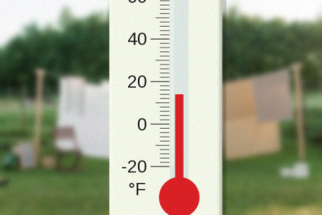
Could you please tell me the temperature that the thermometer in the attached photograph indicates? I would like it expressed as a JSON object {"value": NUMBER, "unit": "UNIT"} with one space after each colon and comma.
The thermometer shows {"value": 14, "unit": "°F"}
